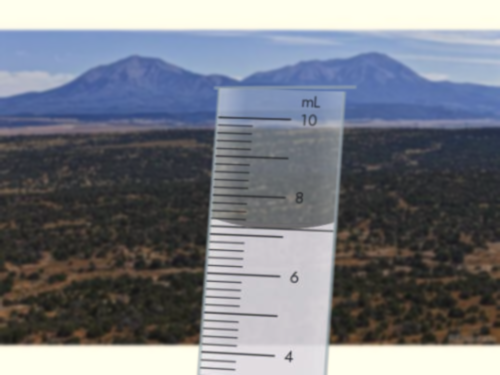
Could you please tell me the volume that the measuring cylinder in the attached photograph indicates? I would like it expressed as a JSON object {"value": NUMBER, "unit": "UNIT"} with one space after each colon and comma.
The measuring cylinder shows {"value": 7.2, "unit": "mL"}
